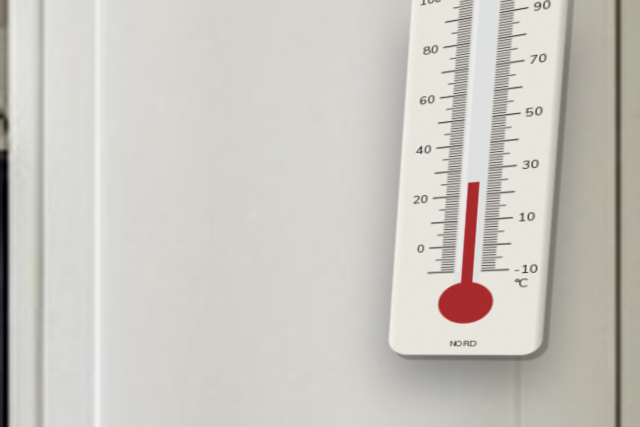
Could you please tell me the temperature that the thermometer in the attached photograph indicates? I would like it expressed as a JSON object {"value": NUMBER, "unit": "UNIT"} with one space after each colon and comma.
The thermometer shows {"value": 25, "unit": "°C"}
